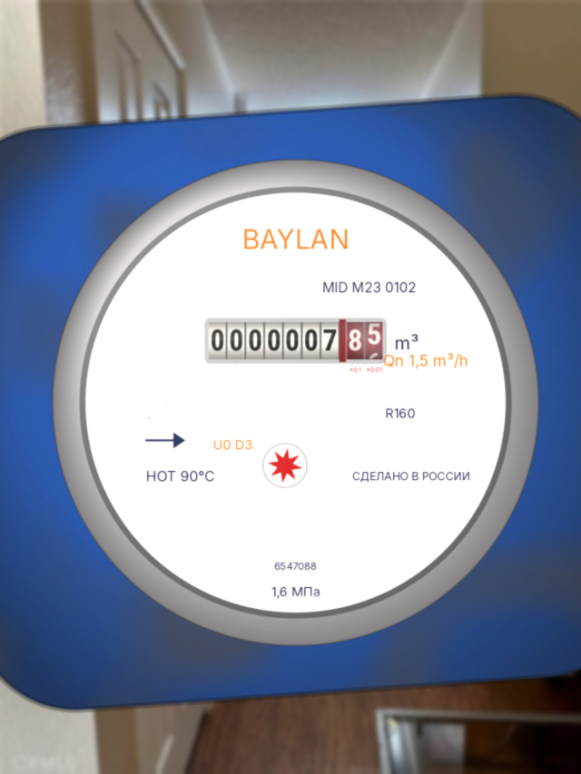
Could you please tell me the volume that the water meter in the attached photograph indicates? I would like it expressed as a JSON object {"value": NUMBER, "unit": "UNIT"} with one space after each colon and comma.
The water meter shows {"value": 7.85, "unit": "m³"}
